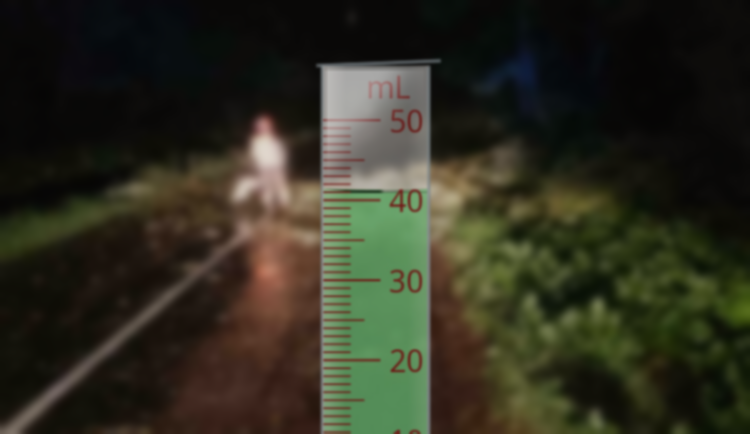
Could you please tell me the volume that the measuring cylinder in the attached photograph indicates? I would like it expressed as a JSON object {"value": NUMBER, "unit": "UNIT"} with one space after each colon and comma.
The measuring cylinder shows {"value": 41, "unit": "mL"}
